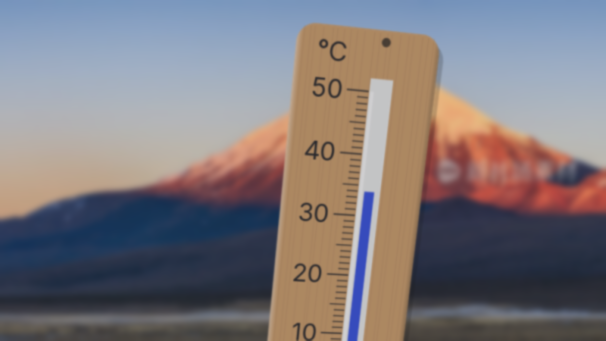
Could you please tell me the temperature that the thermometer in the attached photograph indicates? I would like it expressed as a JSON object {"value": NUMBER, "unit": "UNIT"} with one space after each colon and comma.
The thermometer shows {"value": 34, "unit": "°C"}
